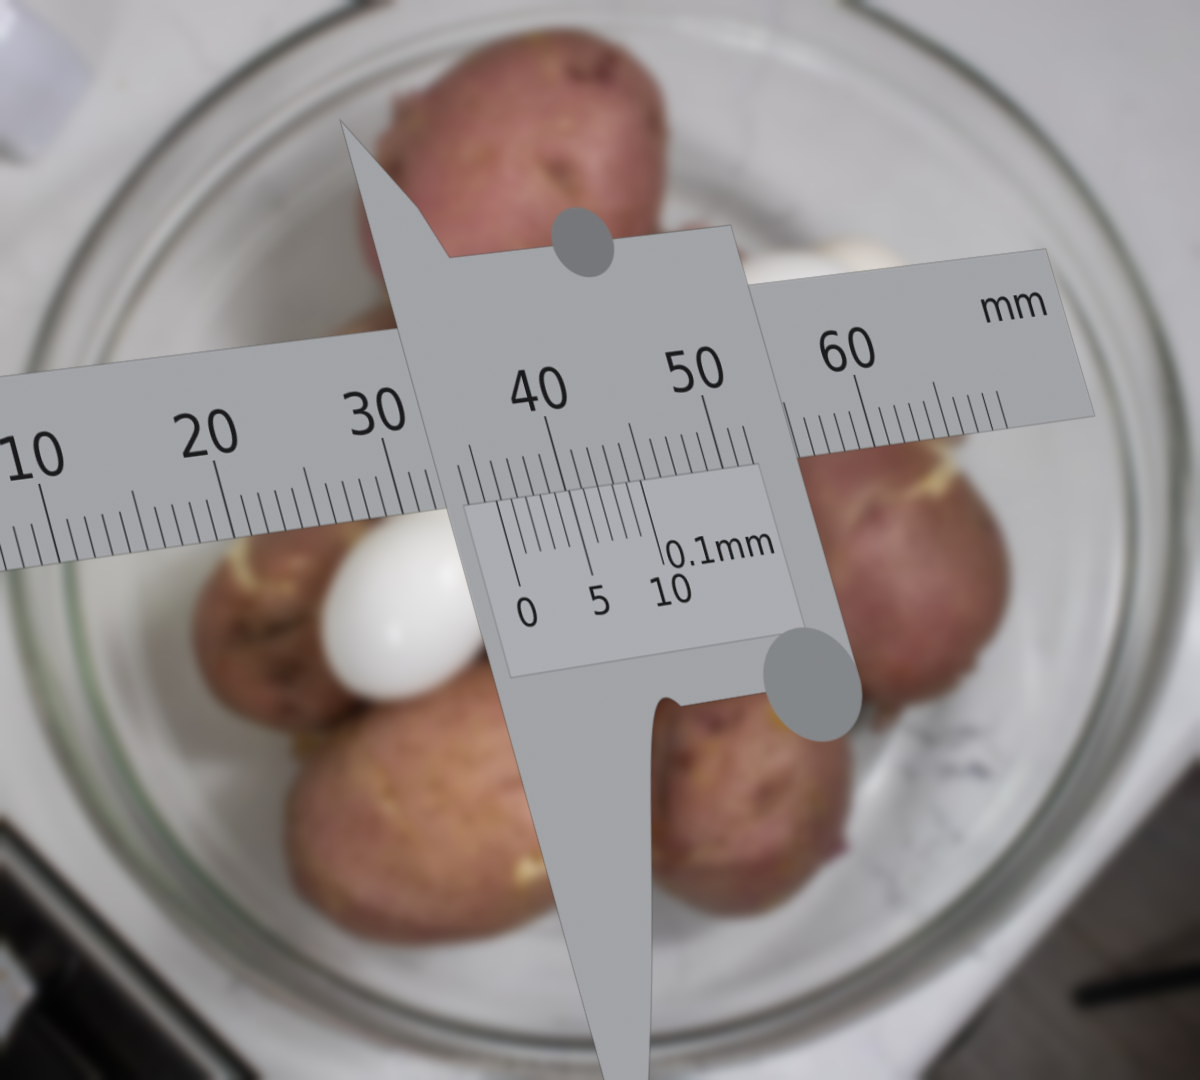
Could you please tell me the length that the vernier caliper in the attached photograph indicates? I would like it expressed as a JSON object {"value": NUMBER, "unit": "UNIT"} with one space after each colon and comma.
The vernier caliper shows {"value": 35.7, "unit": "mm"}
